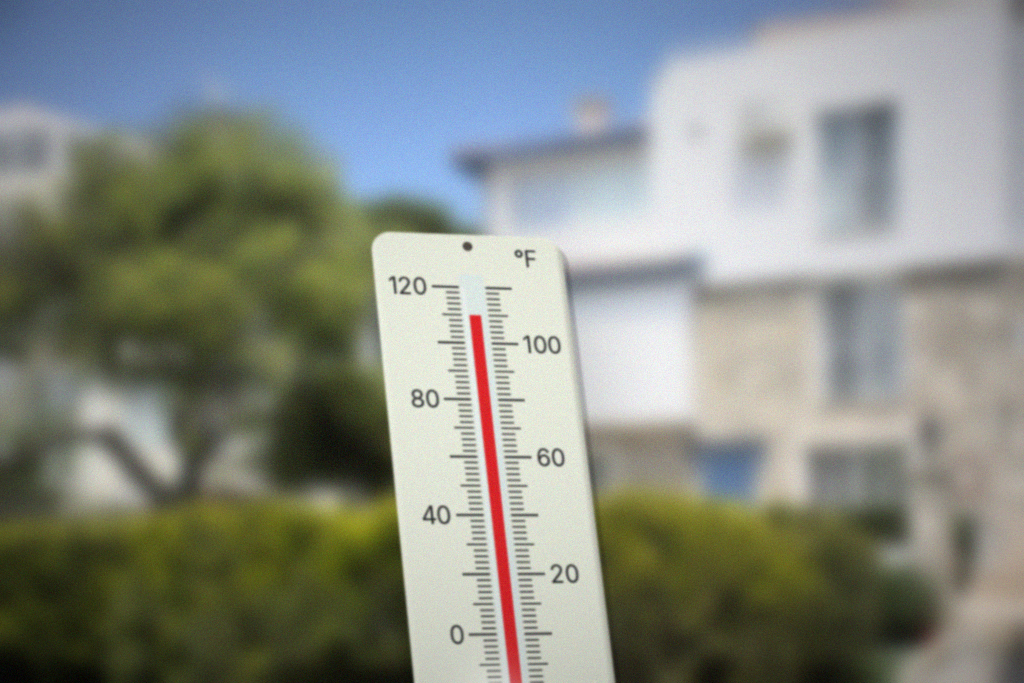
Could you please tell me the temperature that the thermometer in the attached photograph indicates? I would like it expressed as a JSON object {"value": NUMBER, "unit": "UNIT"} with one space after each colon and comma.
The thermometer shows {"value": 110, "unit": "°F"}
